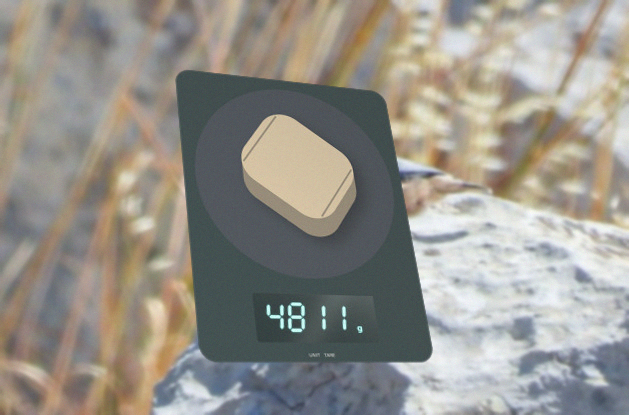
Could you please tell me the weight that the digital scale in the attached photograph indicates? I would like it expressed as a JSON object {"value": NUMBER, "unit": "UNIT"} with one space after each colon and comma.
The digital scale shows {"value": 4811, "unit": "g"}
